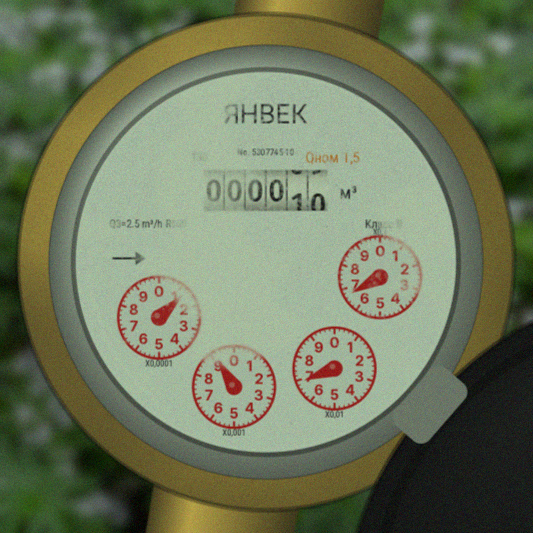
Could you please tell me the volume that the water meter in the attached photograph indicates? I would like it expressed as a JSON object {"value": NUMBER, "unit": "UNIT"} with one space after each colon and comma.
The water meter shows {"value": 9.6691, "unit": "m³"}
